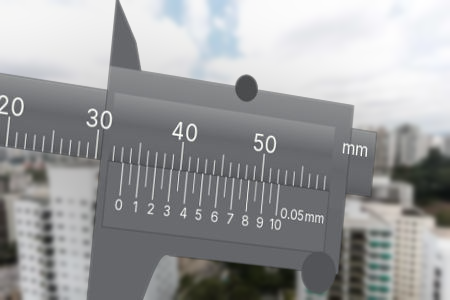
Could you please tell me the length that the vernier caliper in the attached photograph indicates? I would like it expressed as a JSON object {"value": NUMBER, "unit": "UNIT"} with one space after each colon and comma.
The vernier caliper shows {"value": 33.2, "unit": "mm"}
